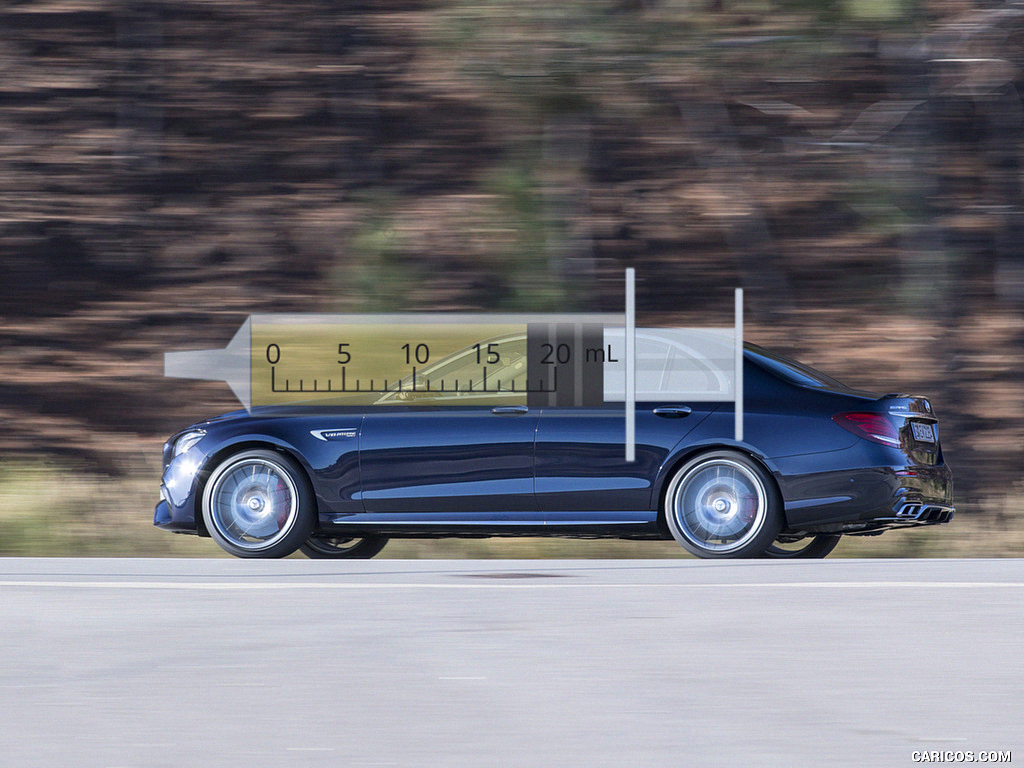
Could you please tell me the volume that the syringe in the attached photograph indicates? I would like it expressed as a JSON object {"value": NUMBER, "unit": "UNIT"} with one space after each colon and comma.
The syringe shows {"value": 18, "unit": "mL"}
